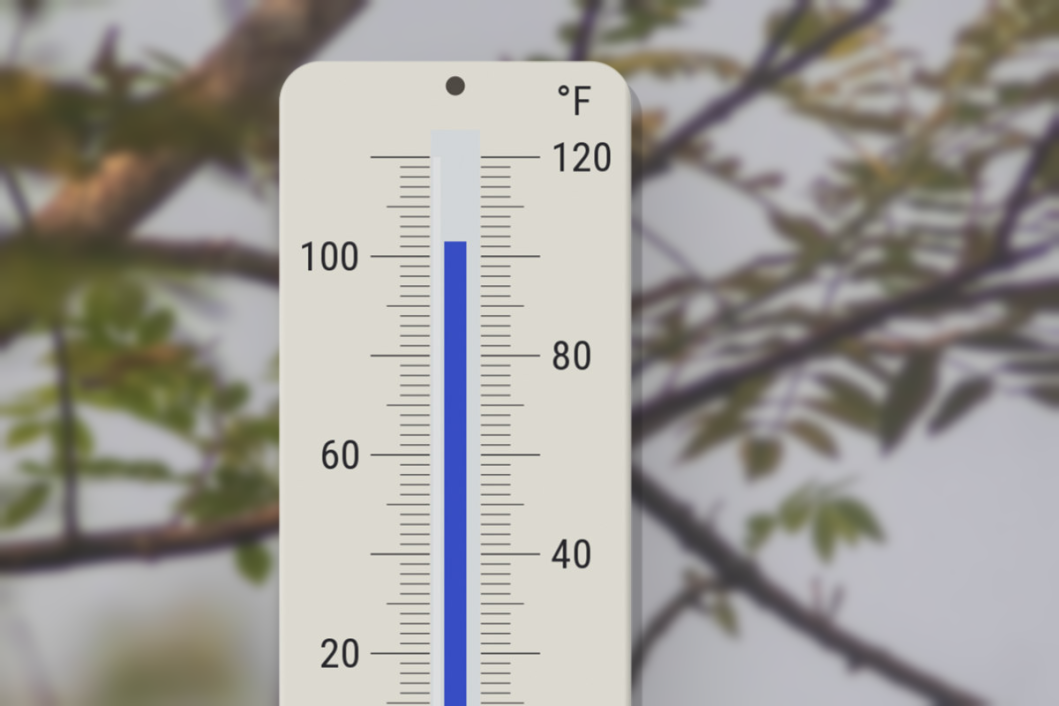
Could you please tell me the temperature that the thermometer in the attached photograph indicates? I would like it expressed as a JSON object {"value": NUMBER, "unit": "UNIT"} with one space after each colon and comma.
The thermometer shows {"value": 103, "unit": "°F"}
